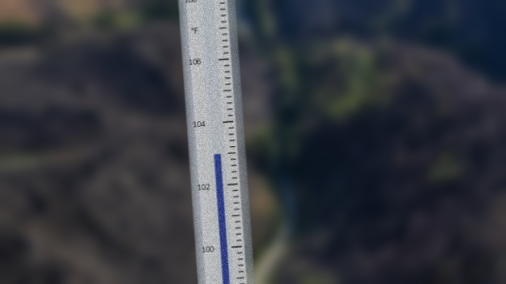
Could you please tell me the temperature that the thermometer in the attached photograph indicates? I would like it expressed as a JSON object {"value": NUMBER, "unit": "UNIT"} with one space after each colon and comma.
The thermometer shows {"value": 103, "unit": "°F"}
